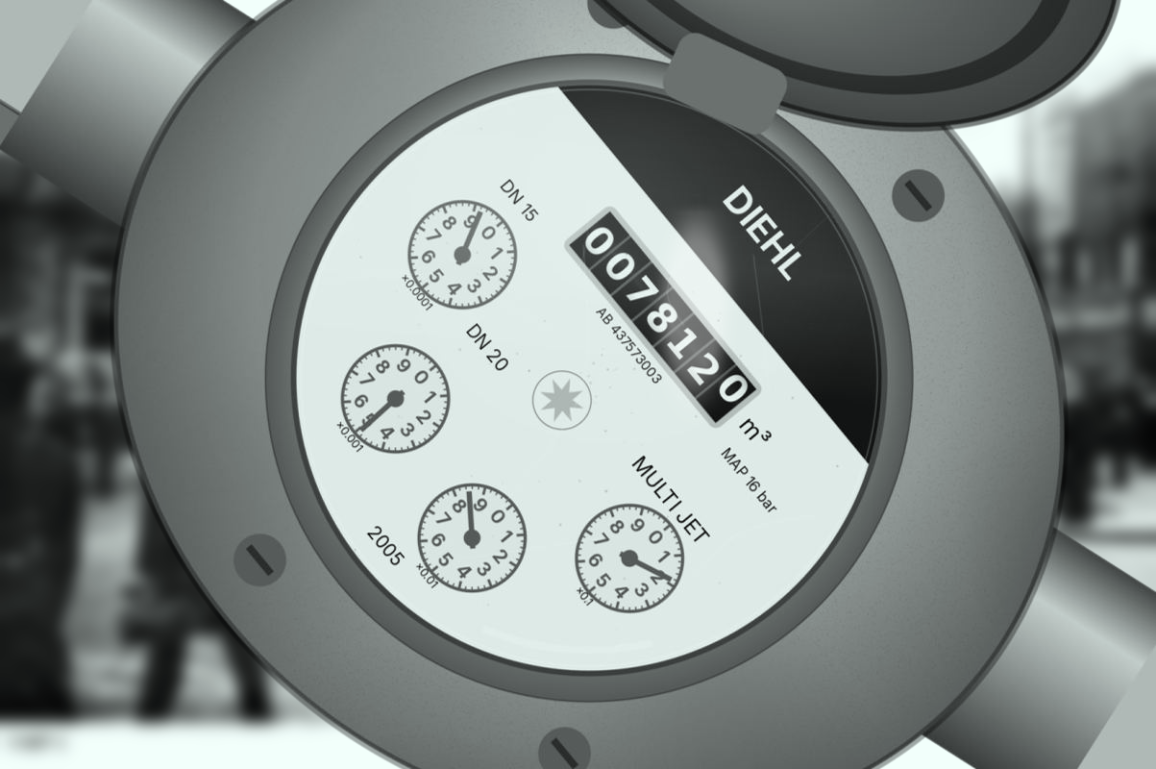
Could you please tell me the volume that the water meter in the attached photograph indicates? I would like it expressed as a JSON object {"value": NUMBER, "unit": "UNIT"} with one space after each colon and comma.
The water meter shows {"value": 78120.1849, "unit": "m³"}
